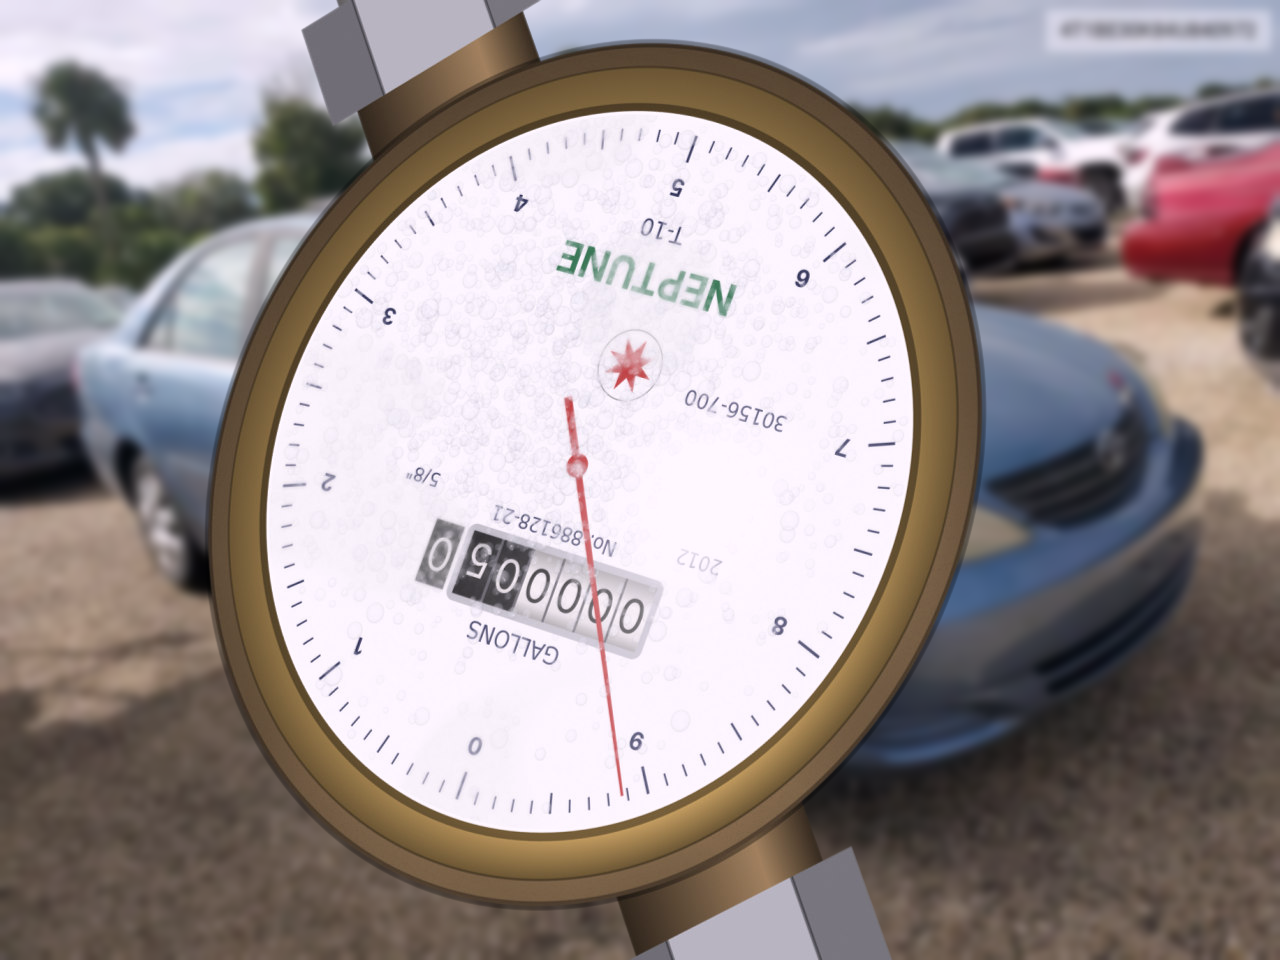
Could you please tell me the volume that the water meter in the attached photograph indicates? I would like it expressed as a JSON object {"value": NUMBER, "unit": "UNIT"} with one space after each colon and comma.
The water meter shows {"value": 49.1, "unit": "gal"}
